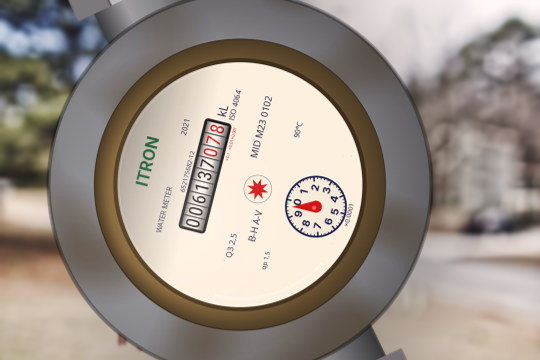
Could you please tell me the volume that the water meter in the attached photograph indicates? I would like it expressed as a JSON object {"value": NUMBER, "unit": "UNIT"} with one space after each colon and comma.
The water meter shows {"value": 6137.0779, "unit": "kL"}
